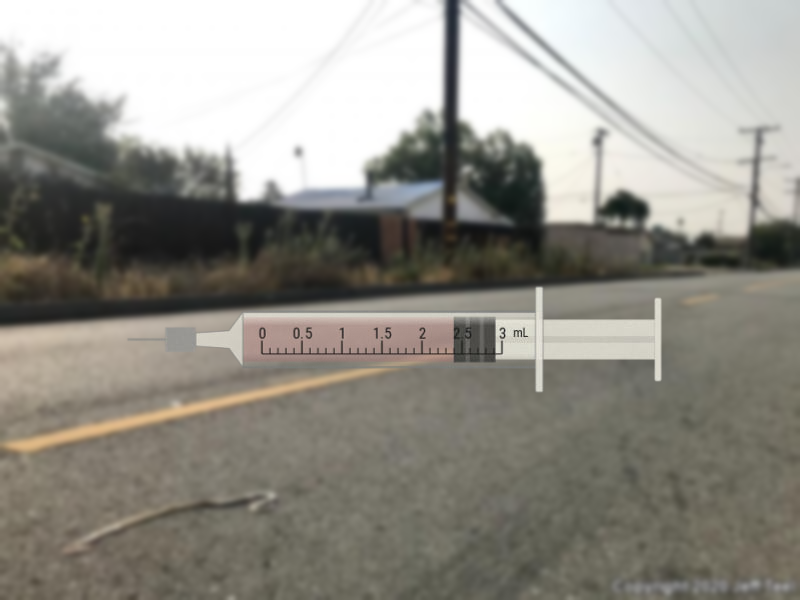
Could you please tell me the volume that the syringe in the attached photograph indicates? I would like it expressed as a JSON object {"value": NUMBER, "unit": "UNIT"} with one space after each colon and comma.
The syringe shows {"value": 2.4, "unit": "mL"}
